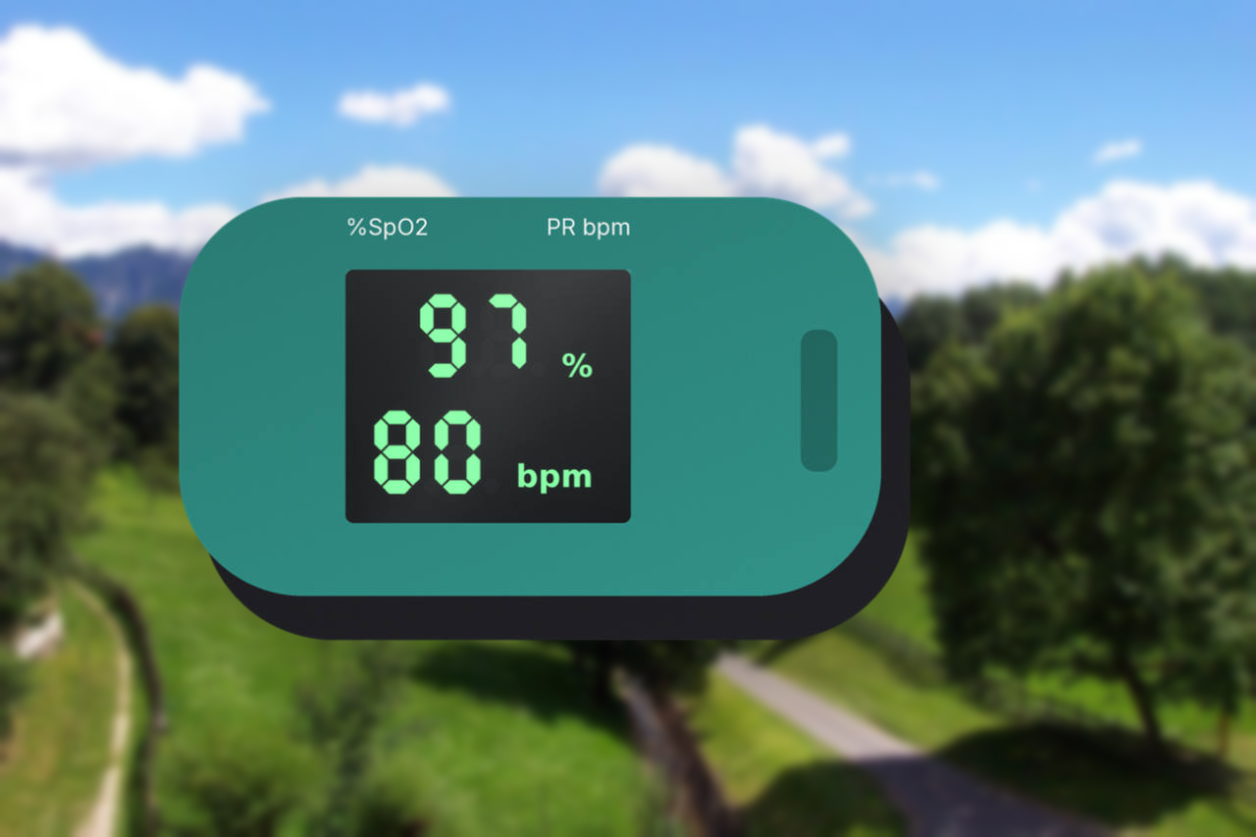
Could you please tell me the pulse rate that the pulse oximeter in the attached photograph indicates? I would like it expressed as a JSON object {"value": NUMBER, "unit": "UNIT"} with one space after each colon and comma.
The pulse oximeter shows {"value": 80, "unit": "bpm"}
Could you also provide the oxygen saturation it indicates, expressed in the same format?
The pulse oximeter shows {"value": 97, "unit": "%"}
